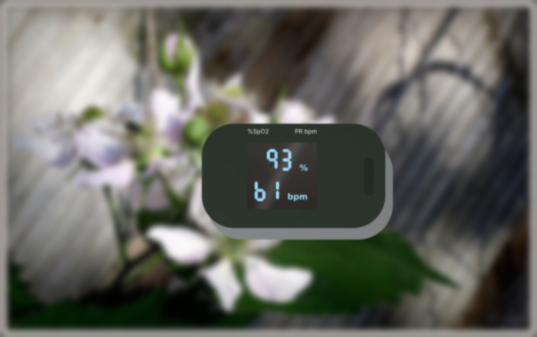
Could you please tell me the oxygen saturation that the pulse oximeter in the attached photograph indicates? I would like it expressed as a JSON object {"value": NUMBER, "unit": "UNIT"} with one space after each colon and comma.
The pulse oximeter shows {"value": 93, "unit": "%"}
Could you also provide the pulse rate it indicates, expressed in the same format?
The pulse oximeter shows {"value": 61, "unit": "bpm"}
